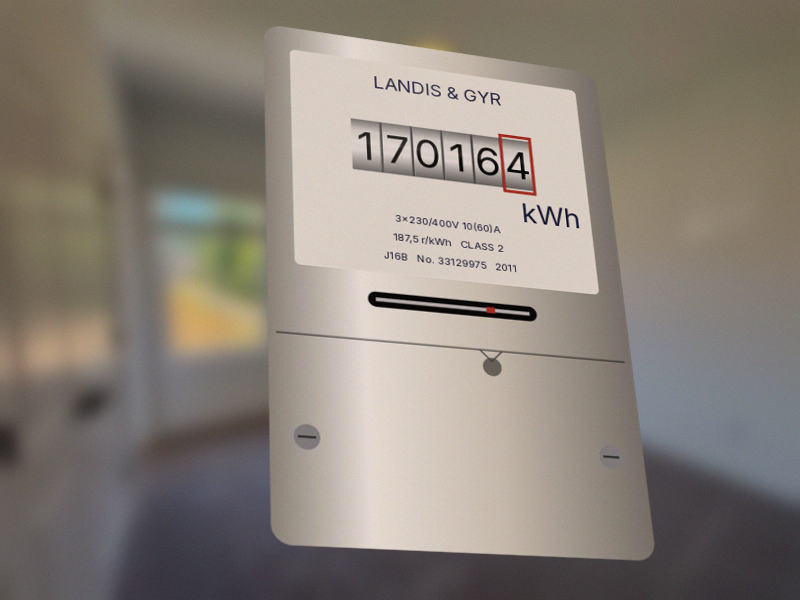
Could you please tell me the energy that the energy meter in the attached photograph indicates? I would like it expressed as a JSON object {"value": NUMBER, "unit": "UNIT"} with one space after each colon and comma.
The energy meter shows {"value": 17016.4, "unit": "kWh"}
